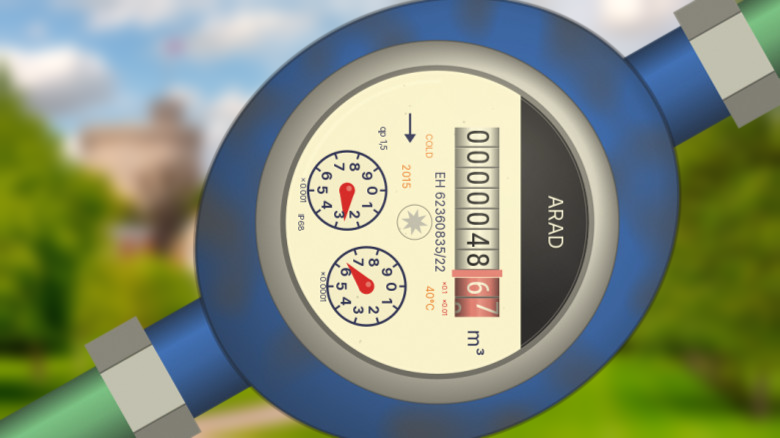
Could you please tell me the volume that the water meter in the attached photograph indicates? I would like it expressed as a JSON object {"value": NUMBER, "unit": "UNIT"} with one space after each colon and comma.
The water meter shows {"value": 48.6726, "unit": "m³"}
